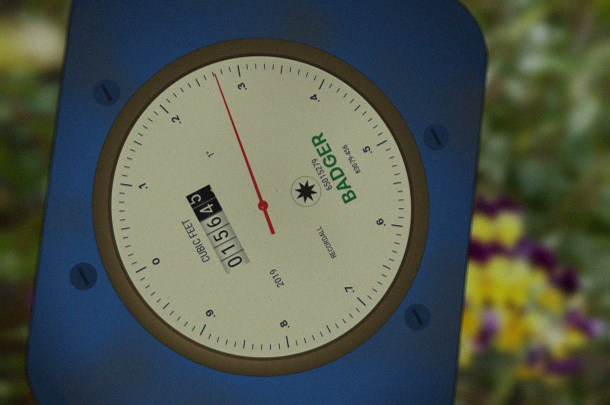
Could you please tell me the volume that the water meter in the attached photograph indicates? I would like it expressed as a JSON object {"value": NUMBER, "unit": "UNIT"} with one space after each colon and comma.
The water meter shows {"value": 15645.27, "unit": "ft³"}
